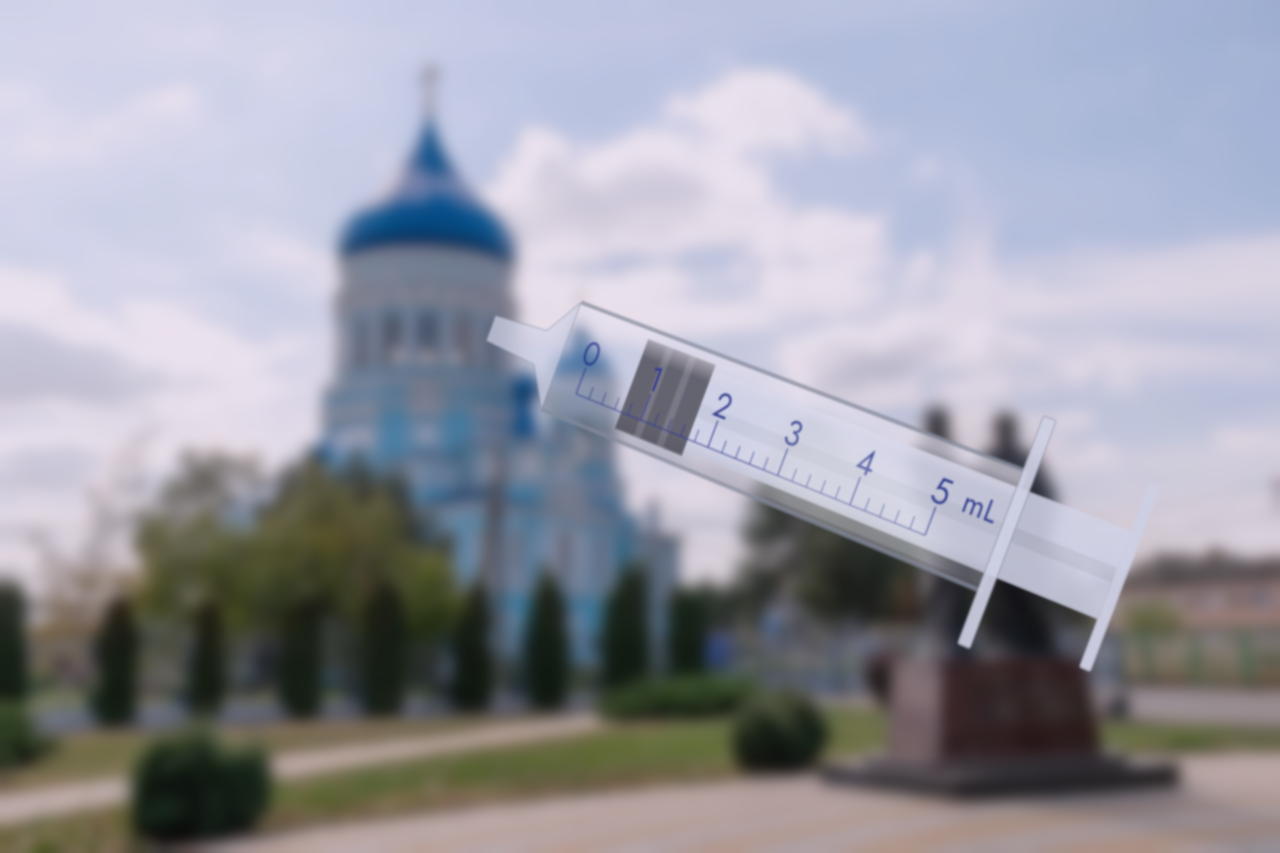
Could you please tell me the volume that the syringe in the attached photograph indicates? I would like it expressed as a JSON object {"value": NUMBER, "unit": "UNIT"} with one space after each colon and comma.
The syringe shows {"value": 0.7, "unit": "mL"}
